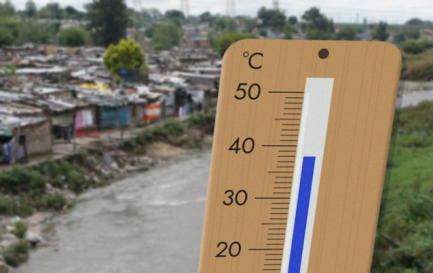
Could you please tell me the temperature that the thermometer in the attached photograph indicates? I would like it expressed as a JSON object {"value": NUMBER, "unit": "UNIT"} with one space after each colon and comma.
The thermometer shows {"value": 38, "unit": "°C"}
